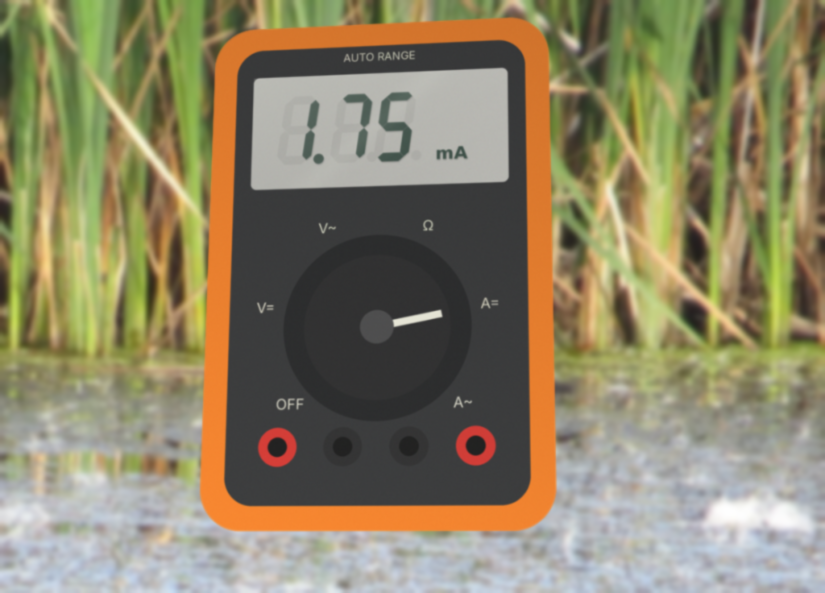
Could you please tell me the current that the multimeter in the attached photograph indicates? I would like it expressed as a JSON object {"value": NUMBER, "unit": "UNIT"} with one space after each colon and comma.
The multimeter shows {"value": 1.75, "unit": "mA"}
